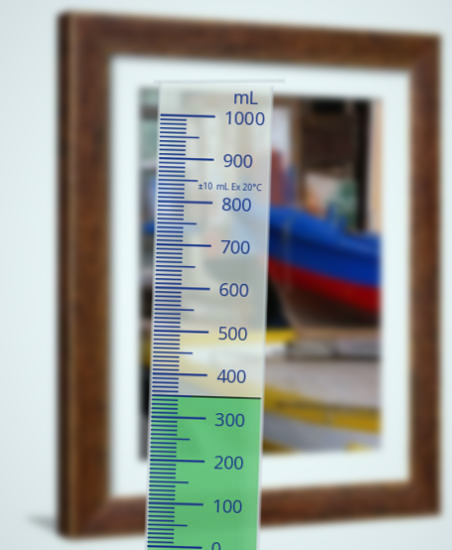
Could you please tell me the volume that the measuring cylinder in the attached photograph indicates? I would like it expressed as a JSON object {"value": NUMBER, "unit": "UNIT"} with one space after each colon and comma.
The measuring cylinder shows {"value": 350, "unit": "mL"}
